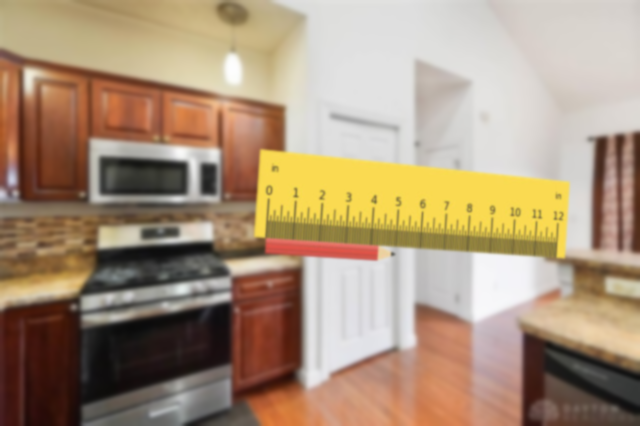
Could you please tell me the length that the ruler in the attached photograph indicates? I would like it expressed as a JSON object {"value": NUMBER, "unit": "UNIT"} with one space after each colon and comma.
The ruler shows {"value": 5, "unit": "in"}
